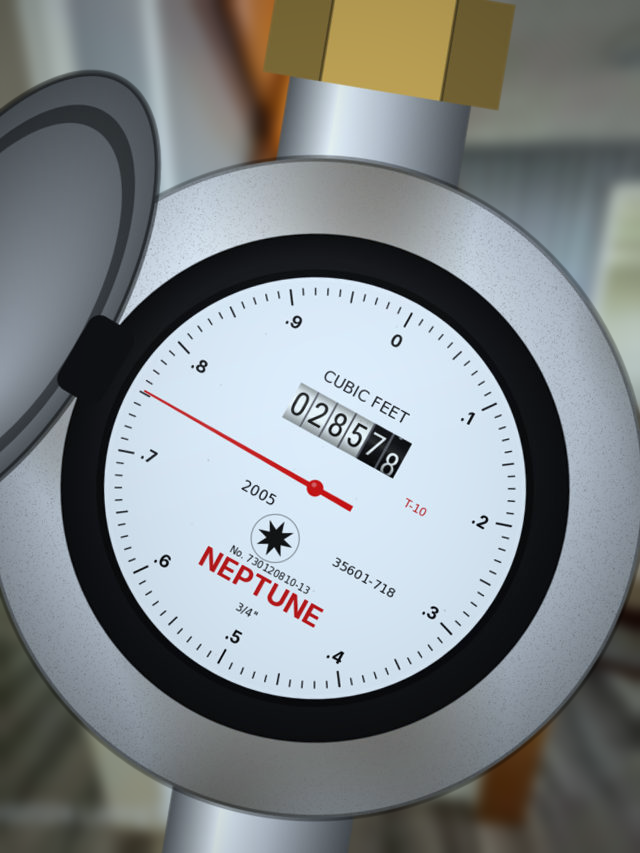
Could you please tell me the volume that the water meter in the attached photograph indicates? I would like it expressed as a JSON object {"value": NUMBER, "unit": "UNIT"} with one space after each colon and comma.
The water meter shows {"value": 28577.75, "unit": "ft³"}
